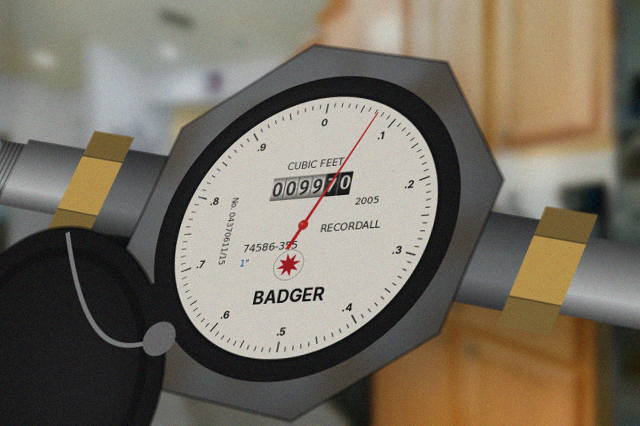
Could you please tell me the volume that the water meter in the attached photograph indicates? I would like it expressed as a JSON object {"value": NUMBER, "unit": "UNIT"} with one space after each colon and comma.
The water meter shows {"value": 9970.07, "unit": "ft³"}
